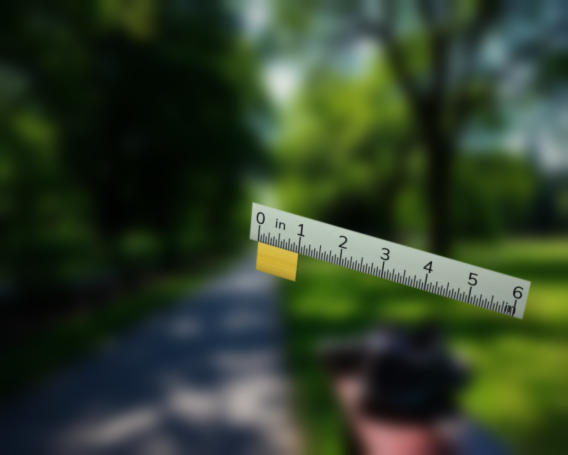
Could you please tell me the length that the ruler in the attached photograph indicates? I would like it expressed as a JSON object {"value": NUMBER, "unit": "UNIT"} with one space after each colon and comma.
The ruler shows {"value": 1, "unit": "in"}
